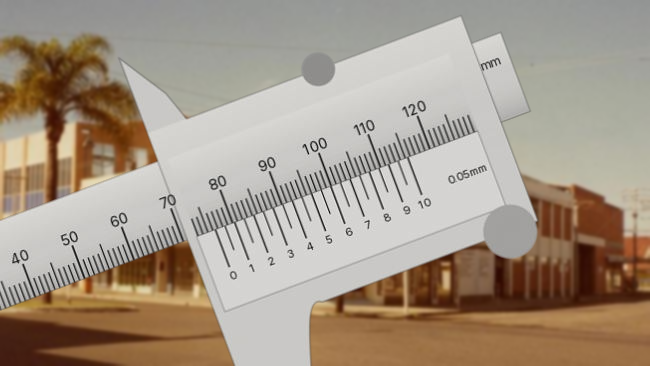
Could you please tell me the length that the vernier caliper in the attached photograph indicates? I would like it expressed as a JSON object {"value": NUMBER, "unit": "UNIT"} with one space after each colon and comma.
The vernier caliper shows {"value": 76.5, "unit": "mm"}
